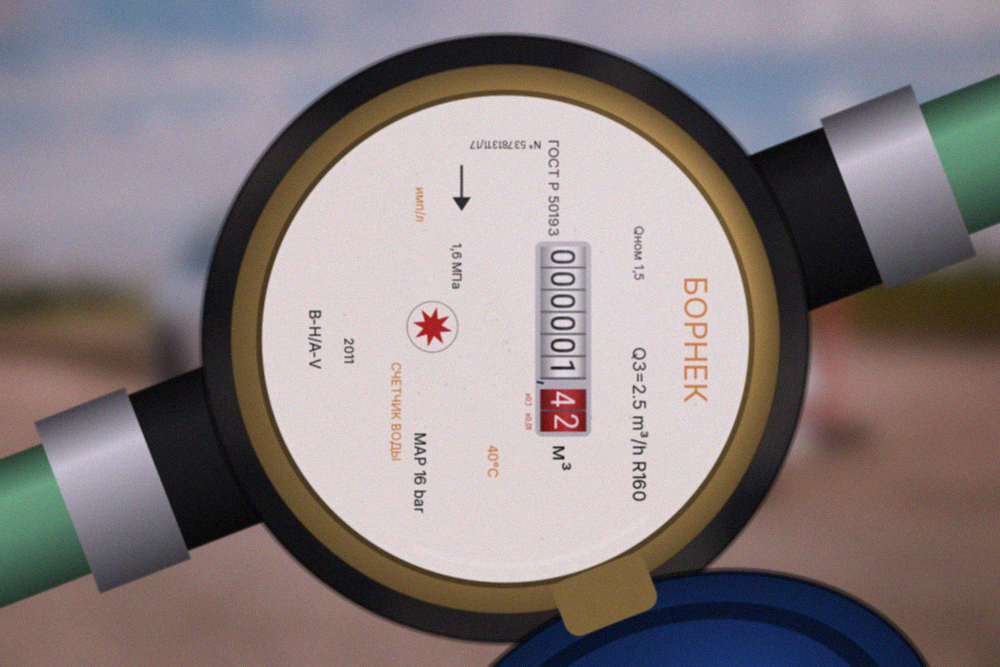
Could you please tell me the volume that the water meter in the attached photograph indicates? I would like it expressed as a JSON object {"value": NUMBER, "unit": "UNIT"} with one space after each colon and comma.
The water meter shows {"value": 1.42, "unit": "m³"}
